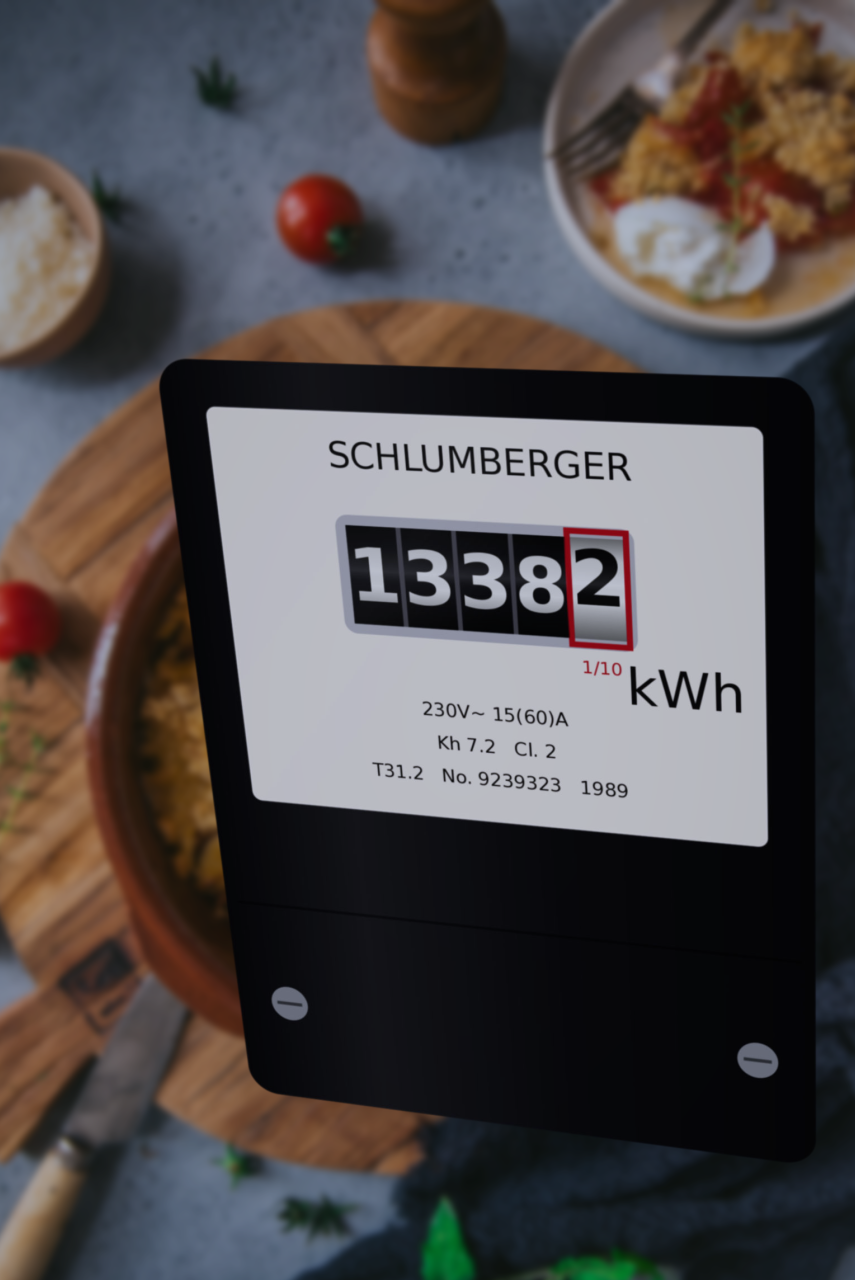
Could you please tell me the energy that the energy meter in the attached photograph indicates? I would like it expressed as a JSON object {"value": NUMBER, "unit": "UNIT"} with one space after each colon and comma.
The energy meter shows {"value": 1338.2, "unit": "kWh"}
